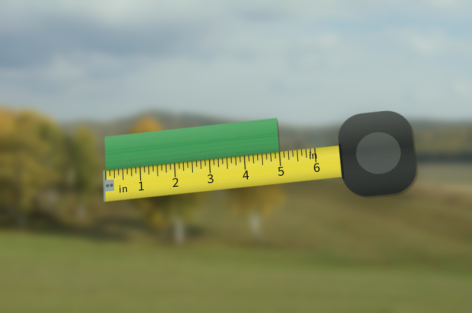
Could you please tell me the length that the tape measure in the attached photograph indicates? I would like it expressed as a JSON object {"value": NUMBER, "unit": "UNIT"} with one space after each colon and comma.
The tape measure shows {"value": 5, "unit": "in"}
